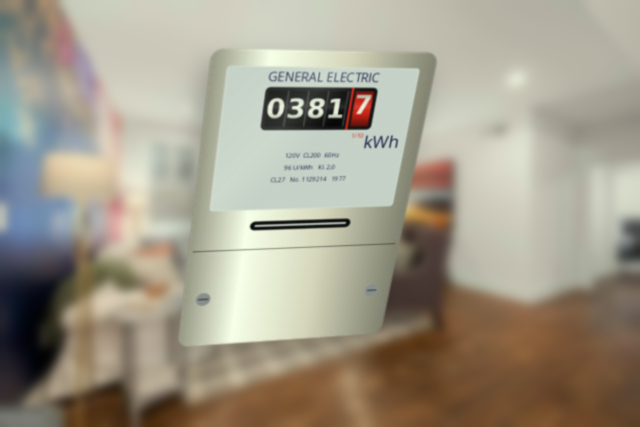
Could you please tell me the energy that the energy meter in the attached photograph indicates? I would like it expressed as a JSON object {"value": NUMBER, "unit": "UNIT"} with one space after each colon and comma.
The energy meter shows {"value": 381.7, "unit": "kWh"}
